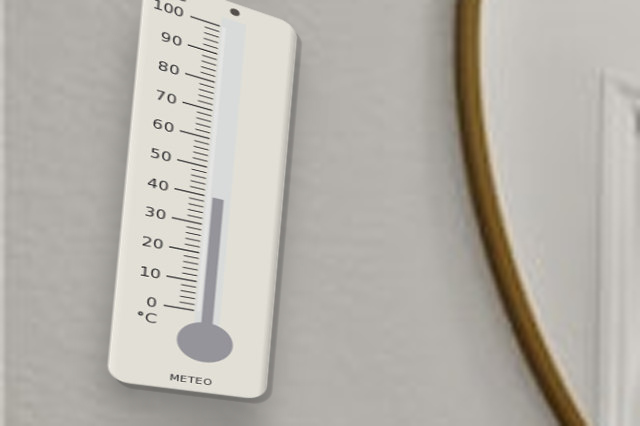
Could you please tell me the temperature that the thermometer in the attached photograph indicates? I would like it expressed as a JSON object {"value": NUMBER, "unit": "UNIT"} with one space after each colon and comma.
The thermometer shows {"value": 40, "unit": "°C"}
